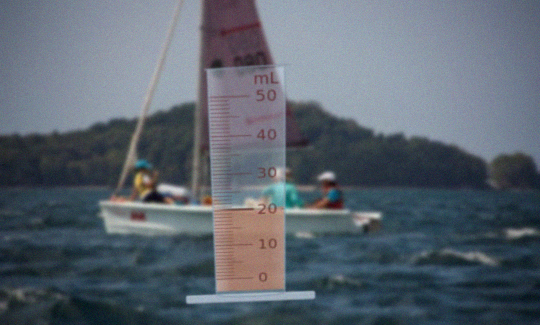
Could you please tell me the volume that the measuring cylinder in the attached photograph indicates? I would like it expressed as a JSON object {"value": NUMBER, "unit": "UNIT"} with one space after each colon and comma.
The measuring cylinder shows {"value": 20, "unit": "mL"}
